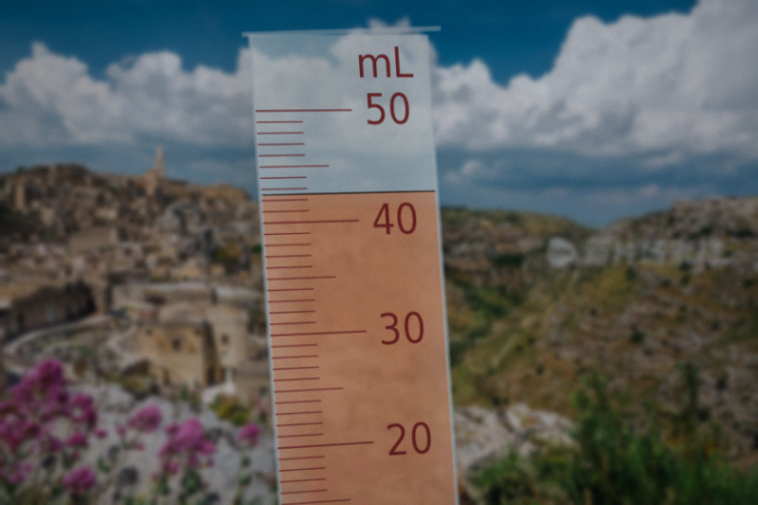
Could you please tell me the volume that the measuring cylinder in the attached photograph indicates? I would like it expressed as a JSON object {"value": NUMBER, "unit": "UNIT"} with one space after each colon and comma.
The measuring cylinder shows {"value": 42.5, "unit": "mL"}
